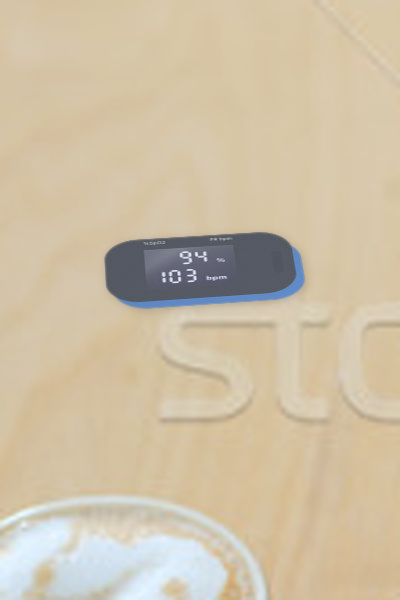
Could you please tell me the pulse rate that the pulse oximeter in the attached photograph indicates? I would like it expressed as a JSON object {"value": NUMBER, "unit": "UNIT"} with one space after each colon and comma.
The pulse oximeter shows {"value": 103, "unit": "bpm"}
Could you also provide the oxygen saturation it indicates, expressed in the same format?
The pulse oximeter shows {"value": 94, "unit": "%"}
